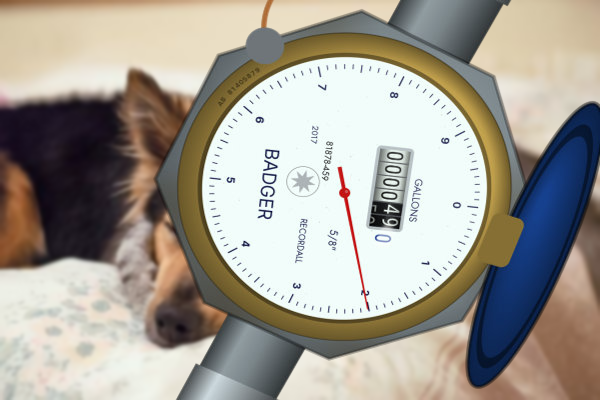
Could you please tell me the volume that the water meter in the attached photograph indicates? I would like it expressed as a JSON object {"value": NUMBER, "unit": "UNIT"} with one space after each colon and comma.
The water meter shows {"value": 492.0, "unit": "gal"}
